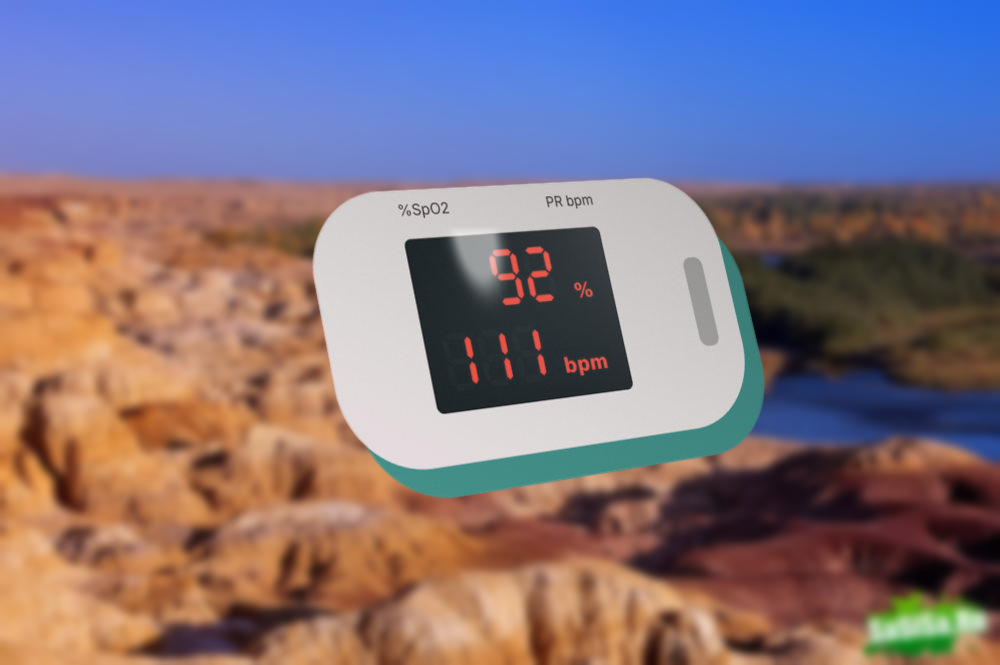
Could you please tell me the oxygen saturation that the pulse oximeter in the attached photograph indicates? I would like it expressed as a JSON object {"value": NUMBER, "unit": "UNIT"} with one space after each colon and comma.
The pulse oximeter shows {"value": 92, "unit": "%"}
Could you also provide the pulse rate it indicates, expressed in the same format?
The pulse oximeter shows {"value": 111, "unit": "bpm"}
